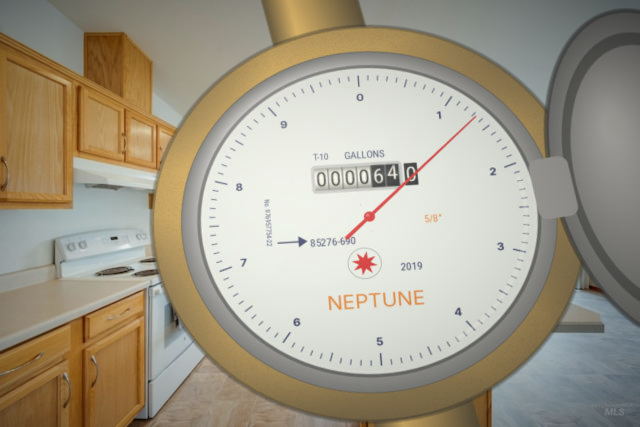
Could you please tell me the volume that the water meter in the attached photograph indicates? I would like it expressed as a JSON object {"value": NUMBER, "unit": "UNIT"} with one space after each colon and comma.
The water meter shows {"value": 641.3, "unit": "gal"}
